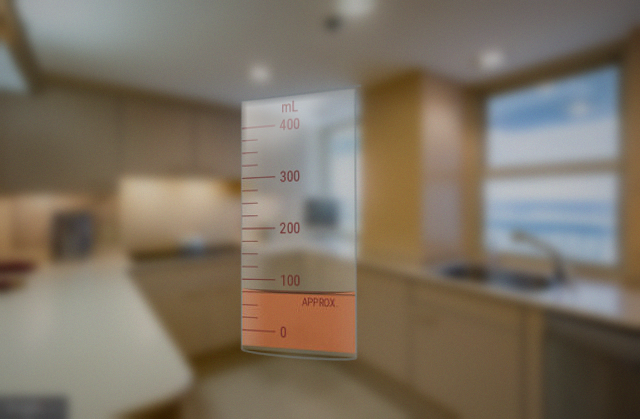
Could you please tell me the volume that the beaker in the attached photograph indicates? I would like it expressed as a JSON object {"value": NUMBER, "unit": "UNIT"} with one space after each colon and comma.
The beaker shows {"value": 75, "unit": "mL"}
